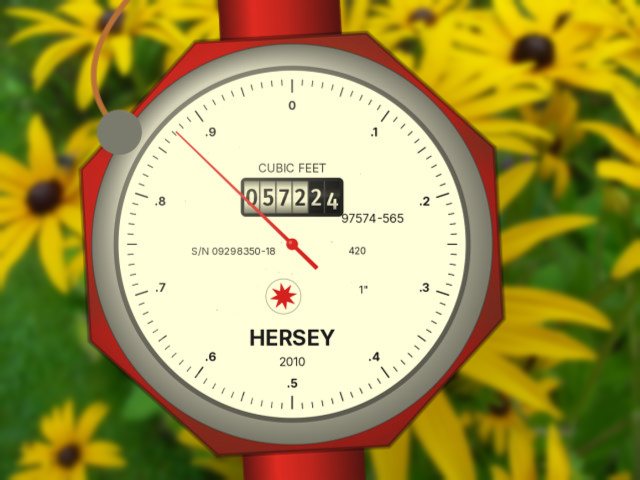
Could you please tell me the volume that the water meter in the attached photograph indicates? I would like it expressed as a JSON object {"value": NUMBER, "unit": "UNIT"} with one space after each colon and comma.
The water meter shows {"value": 57223.87, "unit": "ft³"}
